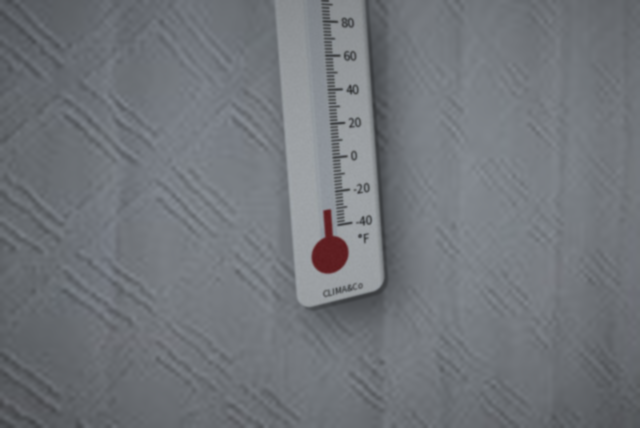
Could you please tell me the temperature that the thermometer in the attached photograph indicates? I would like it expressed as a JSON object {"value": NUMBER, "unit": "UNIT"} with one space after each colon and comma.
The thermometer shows {"value": -30, "unit": "°F"}
